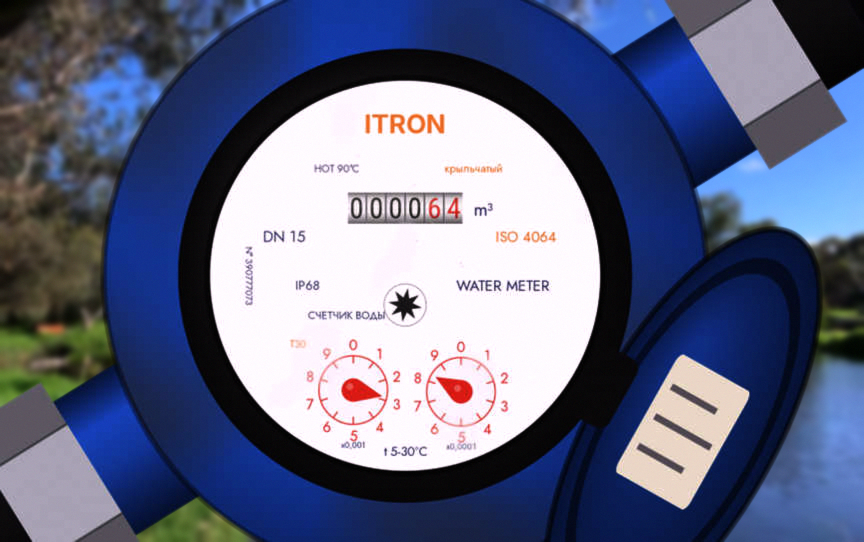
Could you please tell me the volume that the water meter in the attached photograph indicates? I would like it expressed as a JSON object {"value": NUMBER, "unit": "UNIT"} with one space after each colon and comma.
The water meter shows {"value": 0.6428, "unit": "m³"}
